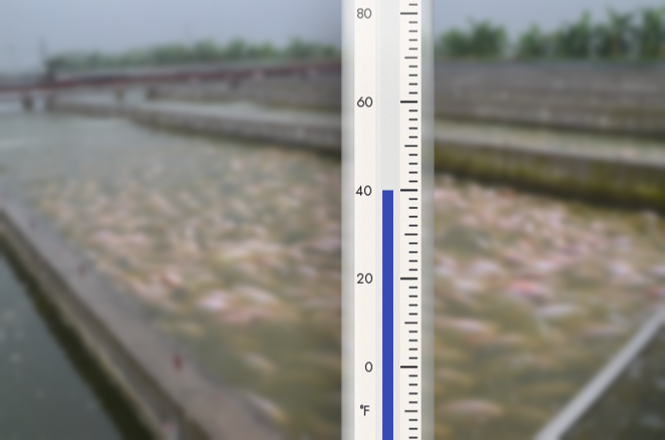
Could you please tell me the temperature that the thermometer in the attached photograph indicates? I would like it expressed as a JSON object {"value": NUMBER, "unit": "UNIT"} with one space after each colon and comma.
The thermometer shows {"value": 40, "unit": "°F"}
